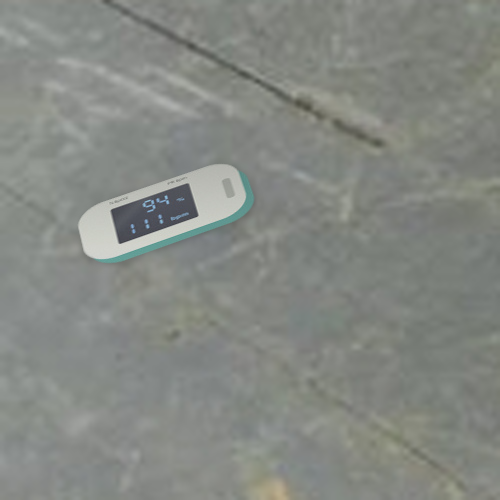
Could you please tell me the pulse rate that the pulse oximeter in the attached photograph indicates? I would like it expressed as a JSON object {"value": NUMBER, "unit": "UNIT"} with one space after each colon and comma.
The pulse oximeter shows {"value": 111, "unit": "bpm"}
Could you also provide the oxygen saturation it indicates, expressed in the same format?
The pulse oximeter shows {"value": 94, "unit": "%"}
